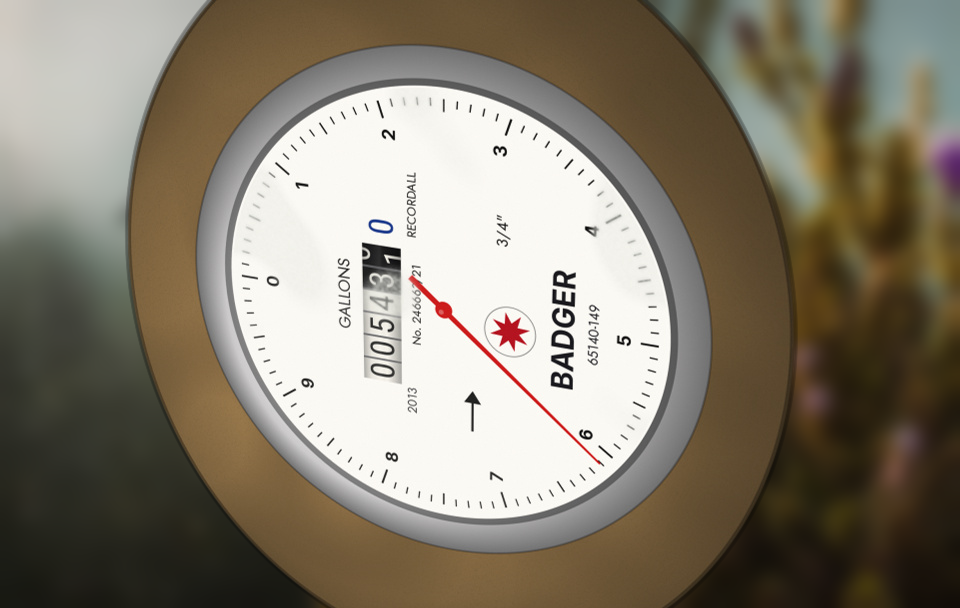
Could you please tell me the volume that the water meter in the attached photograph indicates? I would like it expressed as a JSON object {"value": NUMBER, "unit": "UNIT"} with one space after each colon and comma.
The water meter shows {"value": 54306.1, "unit": "gal"}
